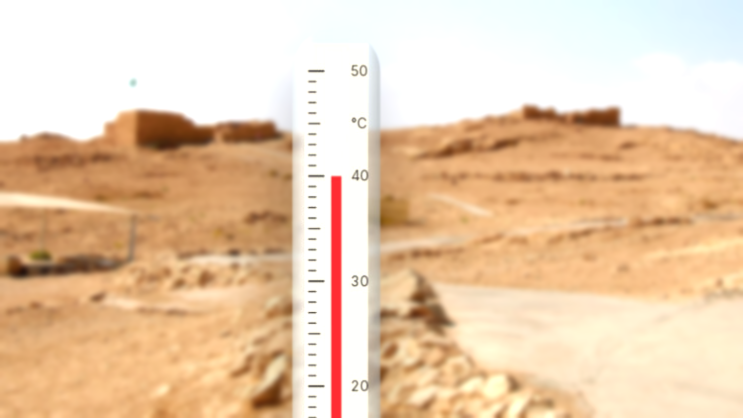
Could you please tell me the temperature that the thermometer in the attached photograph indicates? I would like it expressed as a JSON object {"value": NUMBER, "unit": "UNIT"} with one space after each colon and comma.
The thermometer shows {"value": 40, "unit": "°C"}
